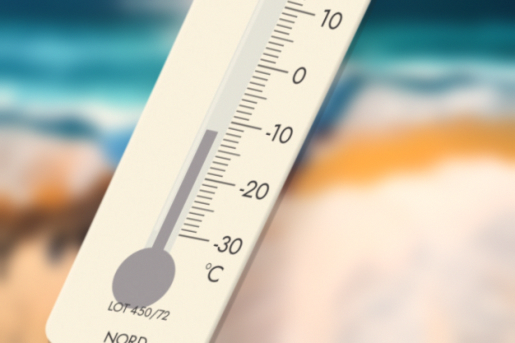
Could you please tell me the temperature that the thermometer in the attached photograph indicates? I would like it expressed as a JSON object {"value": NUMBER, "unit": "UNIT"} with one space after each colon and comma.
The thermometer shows {"value": -12, "unit": "°C"}
